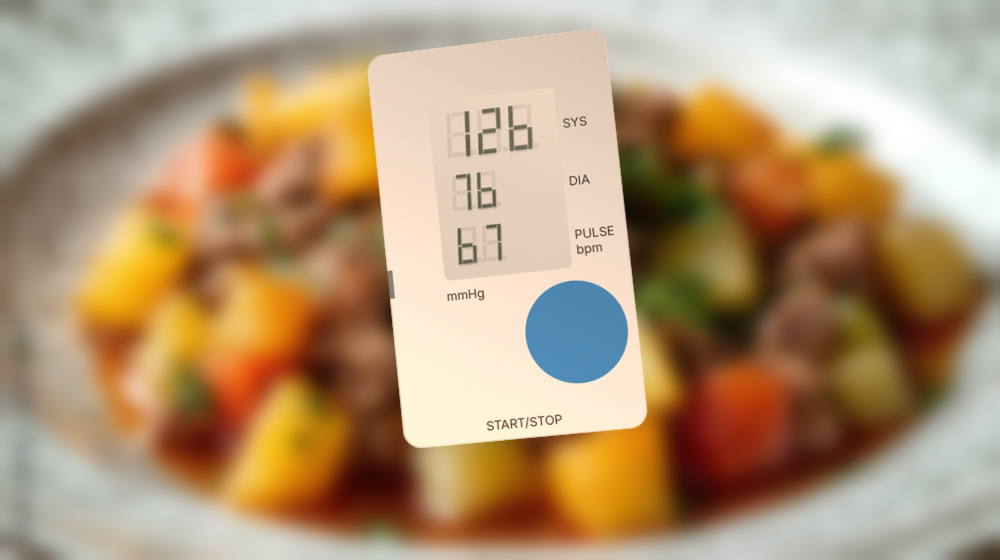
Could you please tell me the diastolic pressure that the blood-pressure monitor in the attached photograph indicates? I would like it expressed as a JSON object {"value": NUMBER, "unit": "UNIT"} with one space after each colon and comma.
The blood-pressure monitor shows {"value": 76, "unit": "mmHg"}
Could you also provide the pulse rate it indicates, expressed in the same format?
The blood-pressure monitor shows {"value": 67, "unit": "bpm"}
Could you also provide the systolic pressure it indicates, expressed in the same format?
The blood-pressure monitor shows {"value": 126, "unit": "mmHg"}
